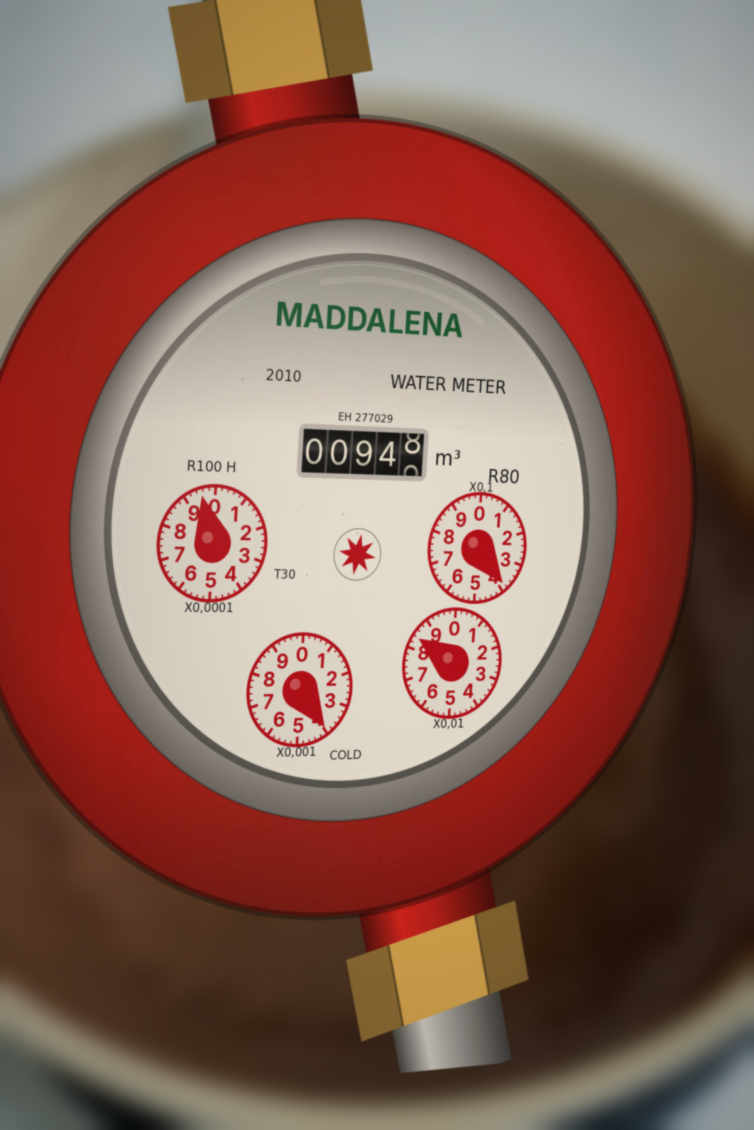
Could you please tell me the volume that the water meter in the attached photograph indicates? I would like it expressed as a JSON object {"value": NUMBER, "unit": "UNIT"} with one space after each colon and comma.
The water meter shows {"value": 948.3839, "unit": "m³"}
